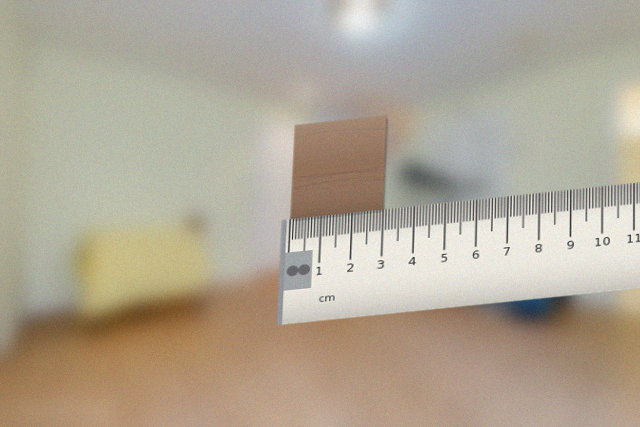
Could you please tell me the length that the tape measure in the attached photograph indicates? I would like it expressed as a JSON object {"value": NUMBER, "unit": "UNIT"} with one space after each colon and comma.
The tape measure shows {"value": 3, "unit": "cm"}
